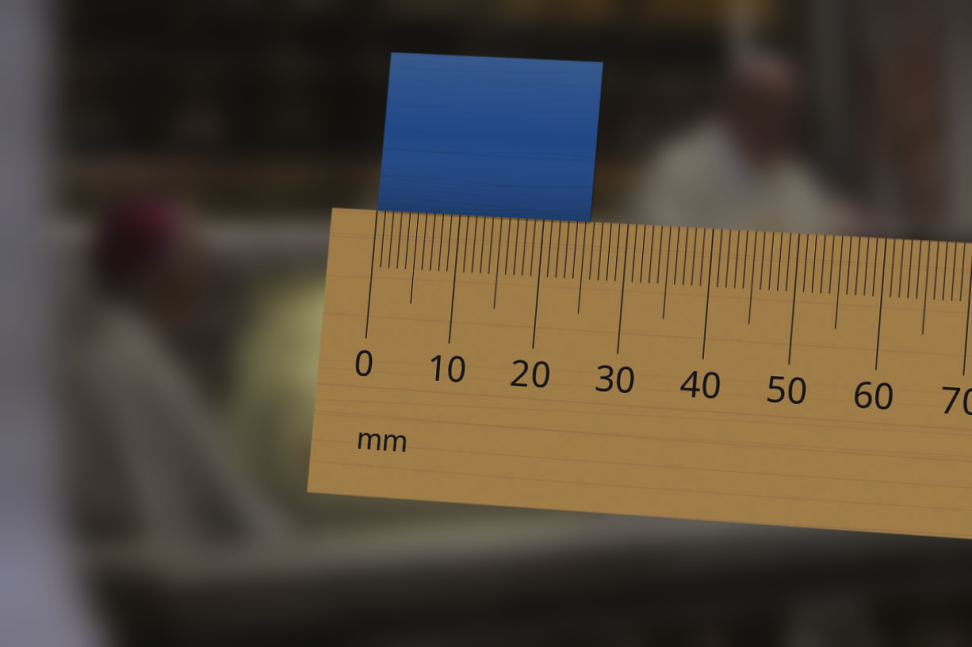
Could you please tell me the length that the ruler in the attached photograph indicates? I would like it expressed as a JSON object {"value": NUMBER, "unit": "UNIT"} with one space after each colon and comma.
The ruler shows {"value": 25.5, "unit": "mm"}
